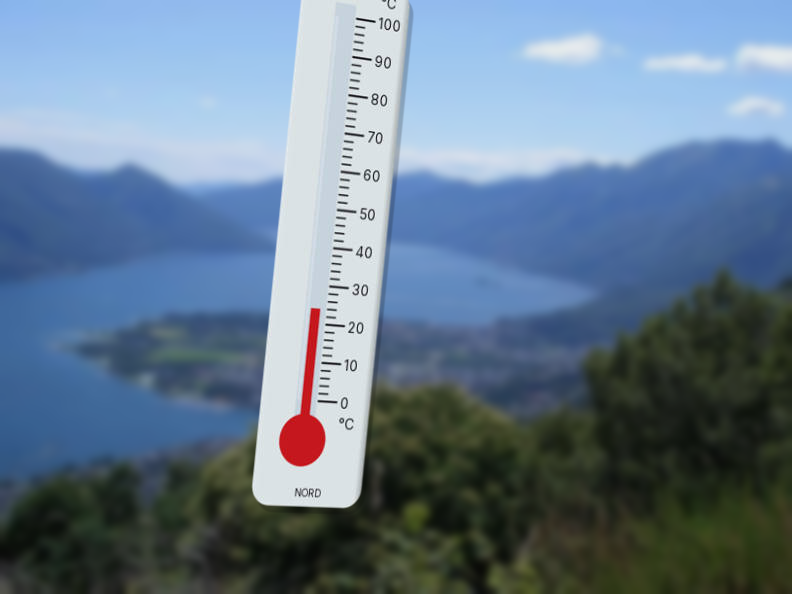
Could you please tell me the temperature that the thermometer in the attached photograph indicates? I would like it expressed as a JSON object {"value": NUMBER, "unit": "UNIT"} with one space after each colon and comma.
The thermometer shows {"value": 24, "unit": "°C"}
